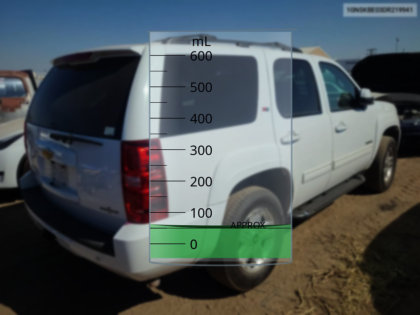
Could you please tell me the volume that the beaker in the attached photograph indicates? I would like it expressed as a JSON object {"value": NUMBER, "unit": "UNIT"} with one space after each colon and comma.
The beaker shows {"value": 50, "unit": "mL"}
